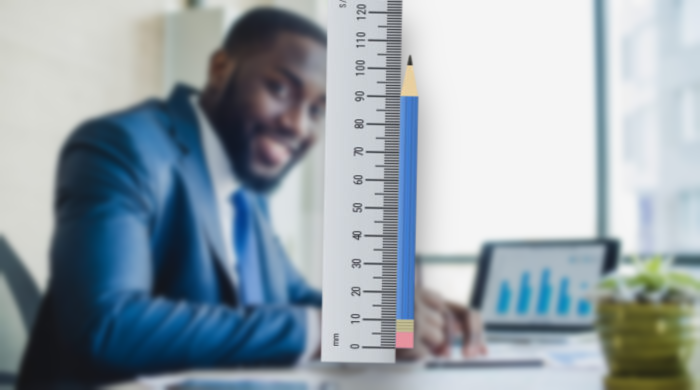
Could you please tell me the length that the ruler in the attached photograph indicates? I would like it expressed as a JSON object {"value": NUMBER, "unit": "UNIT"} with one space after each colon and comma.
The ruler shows {"value": 105, "unit": "mm"}
